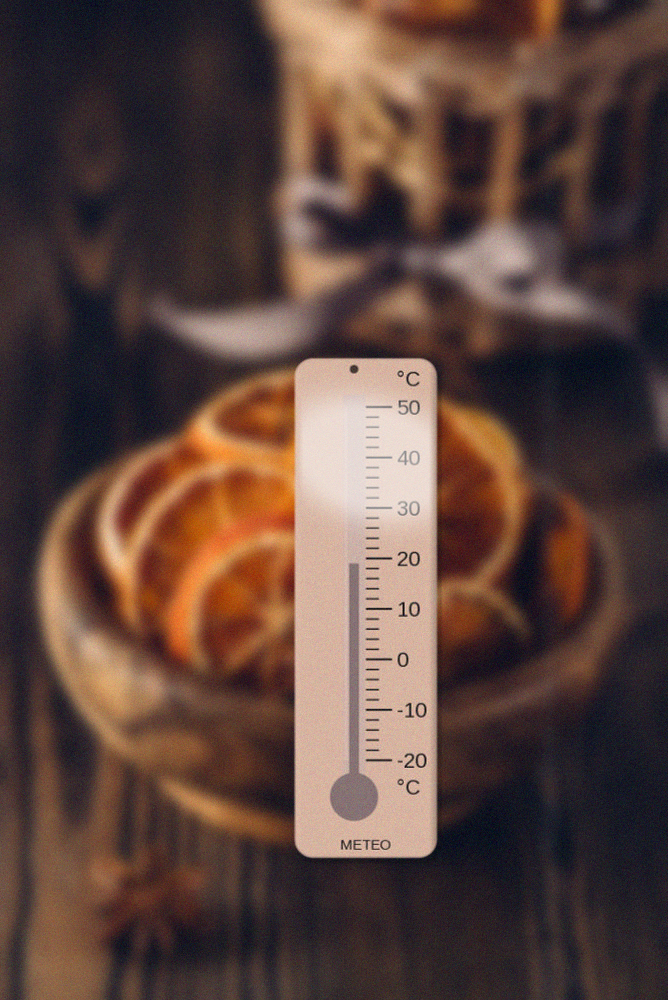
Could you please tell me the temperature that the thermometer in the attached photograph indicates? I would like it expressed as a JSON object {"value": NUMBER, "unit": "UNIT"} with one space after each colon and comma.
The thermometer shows {"value": 19, "unit": "°C"}
